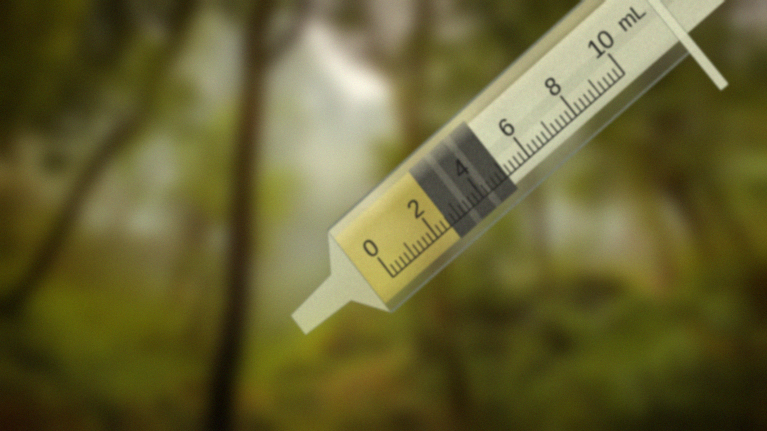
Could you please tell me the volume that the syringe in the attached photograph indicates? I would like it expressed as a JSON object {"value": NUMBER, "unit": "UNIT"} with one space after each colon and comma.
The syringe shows {"value": 2.6, "unit": "mL"}
